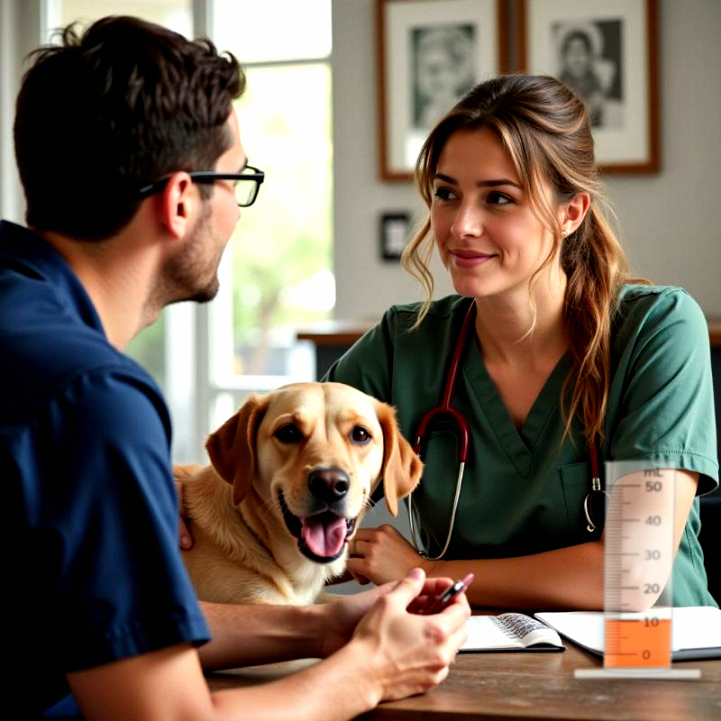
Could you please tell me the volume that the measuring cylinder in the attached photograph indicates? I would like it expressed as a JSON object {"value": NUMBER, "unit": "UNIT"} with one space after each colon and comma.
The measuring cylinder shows {"value": 10, "unit": "mL"}
